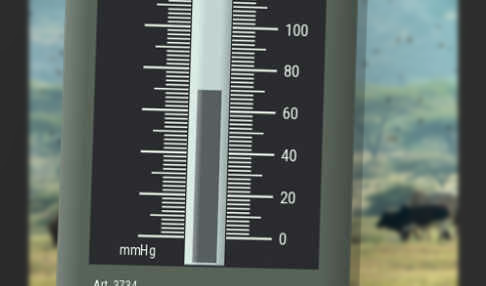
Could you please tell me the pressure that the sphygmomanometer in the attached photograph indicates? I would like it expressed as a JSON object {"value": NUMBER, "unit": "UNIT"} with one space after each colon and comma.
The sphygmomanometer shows {"value": 70, "unit": "mmHg"}
